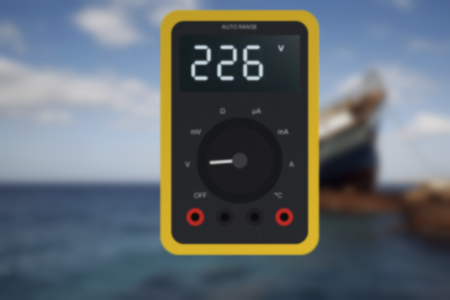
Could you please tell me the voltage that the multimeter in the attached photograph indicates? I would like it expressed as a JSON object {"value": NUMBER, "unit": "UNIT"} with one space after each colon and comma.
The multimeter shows {"value": 226, "unit": "V"}
